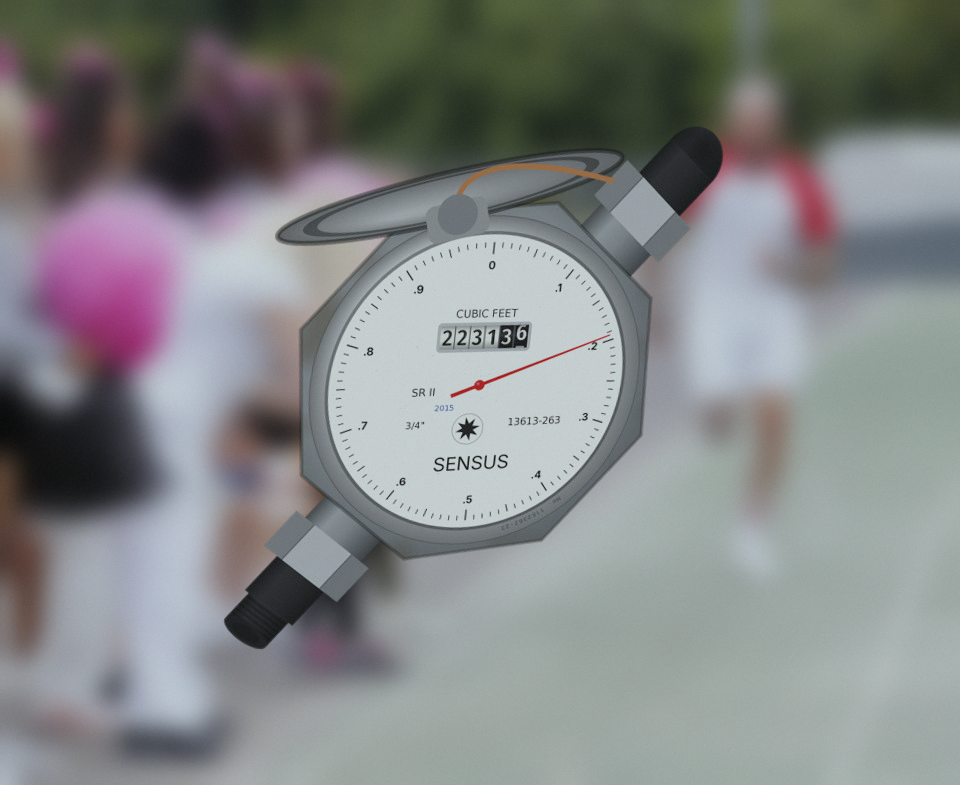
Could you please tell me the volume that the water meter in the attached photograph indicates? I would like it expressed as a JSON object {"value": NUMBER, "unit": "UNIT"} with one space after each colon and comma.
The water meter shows {"value": 223136.19, "unit": "ft³"}
